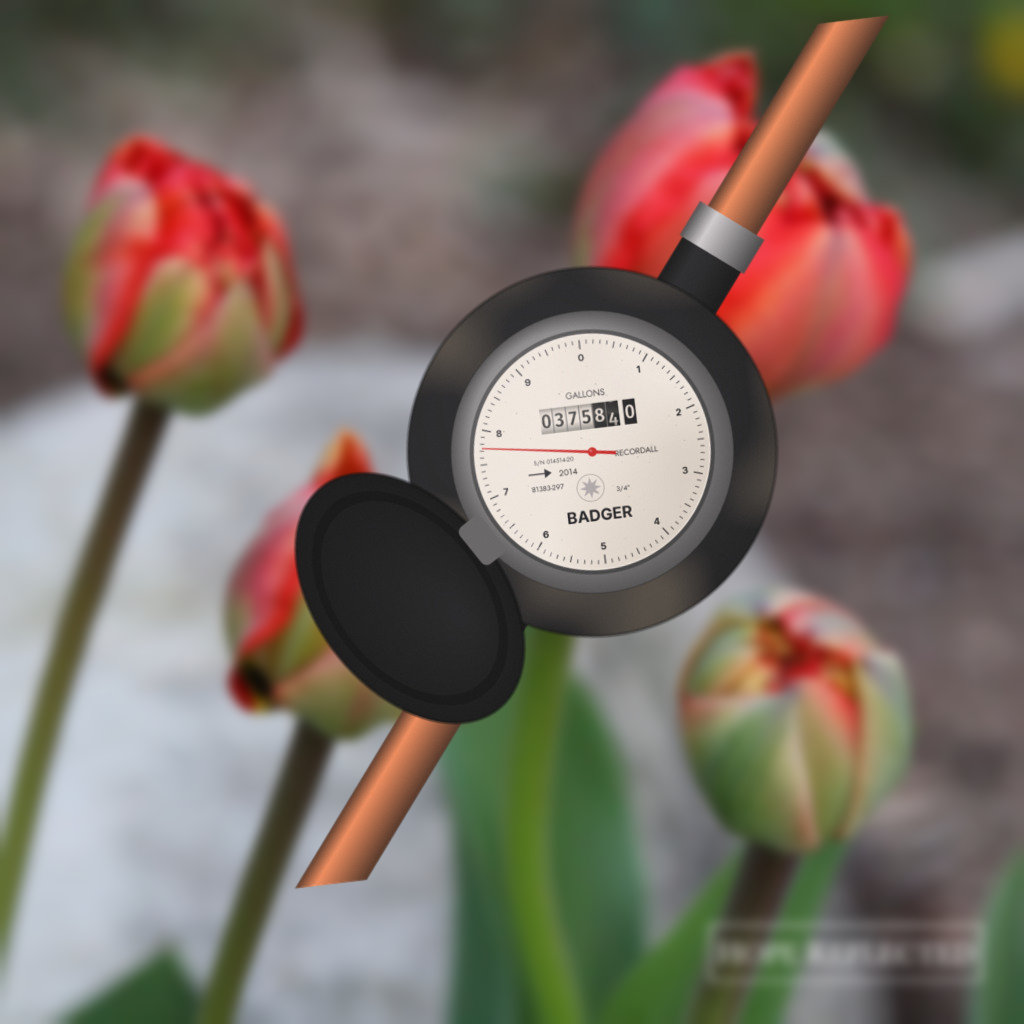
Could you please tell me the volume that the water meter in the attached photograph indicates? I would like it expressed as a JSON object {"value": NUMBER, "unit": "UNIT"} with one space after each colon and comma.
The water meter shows {"value": 375837.7, "unit": "gal"}
